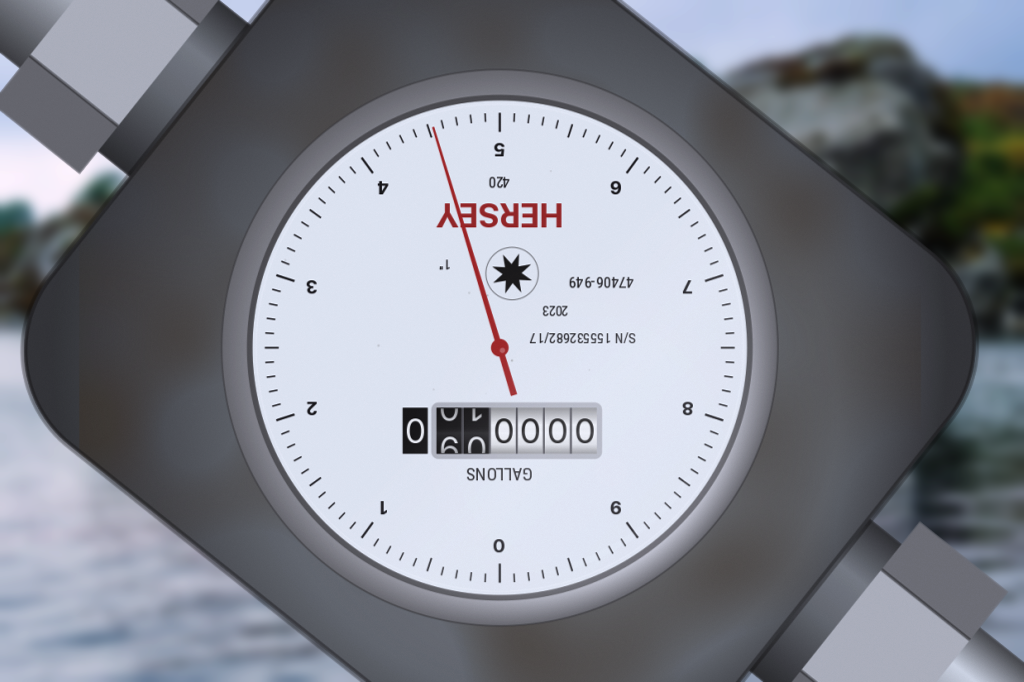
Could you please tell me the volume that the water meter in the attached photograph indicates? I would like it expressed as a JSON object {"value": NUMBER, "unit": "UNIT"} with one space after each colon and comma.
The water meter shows {"value": 94.5, "unit": "gal"}
